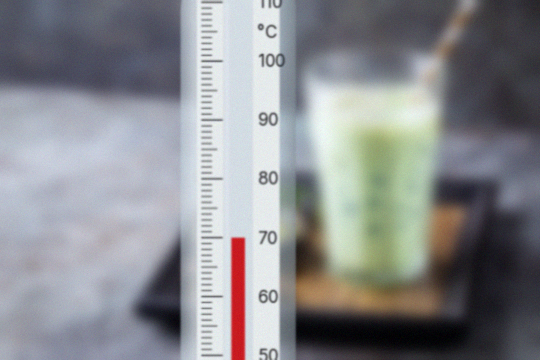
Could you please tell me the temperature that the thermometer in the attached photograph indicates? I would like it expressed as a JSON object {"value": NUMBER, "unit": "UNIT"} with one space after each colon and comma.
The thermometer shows {"value": 70, "unit": "°C"}
